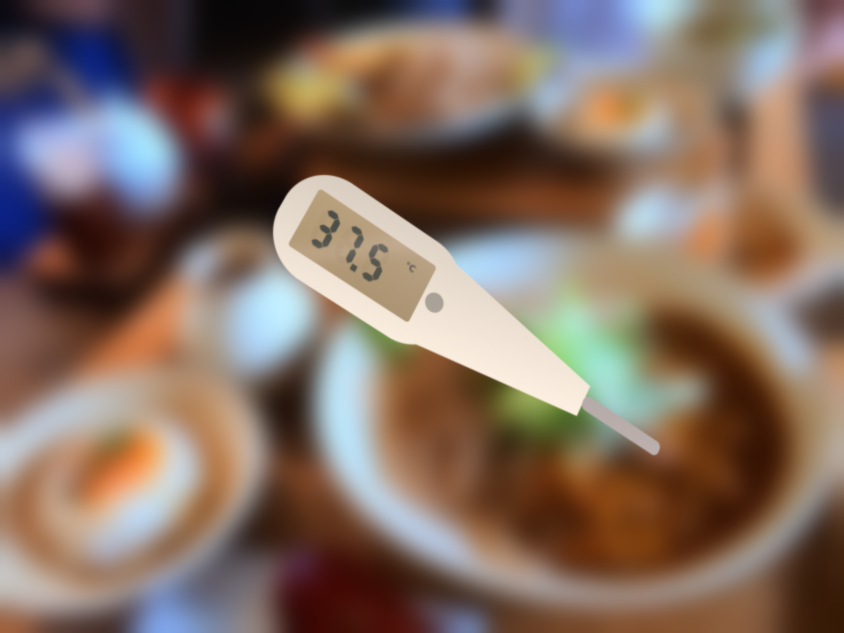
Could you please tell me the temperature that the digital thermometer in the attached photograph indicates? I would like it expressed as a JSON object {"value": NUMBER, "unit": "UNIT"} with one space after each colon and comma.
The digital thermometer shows {"value": 37.5, "unit": "°C"}
